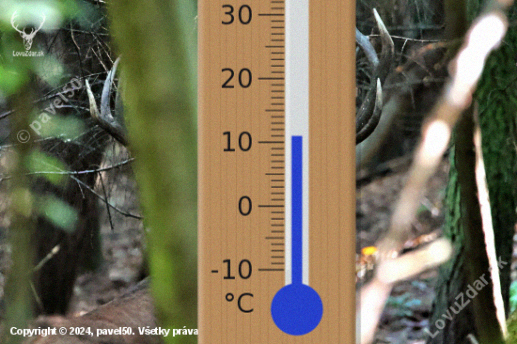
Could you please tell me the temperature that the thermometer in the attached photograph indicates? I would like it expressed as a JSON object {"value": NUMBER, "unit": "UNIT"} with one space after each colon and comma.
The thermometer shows {"value": 11, "unit": "°C"}
